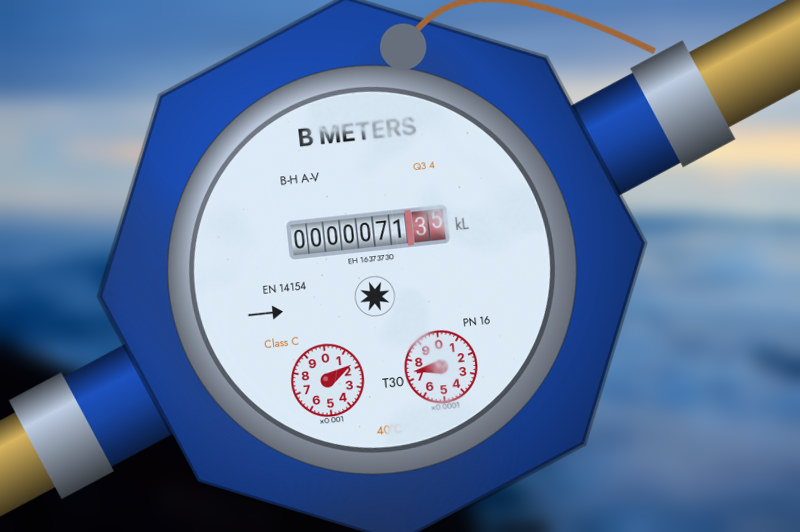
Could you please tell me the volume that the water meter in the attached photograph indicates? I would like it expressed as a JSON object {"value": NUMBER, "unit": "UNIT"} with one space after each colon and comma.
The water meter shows {"value": 71.3517, "unit": "kL"}
